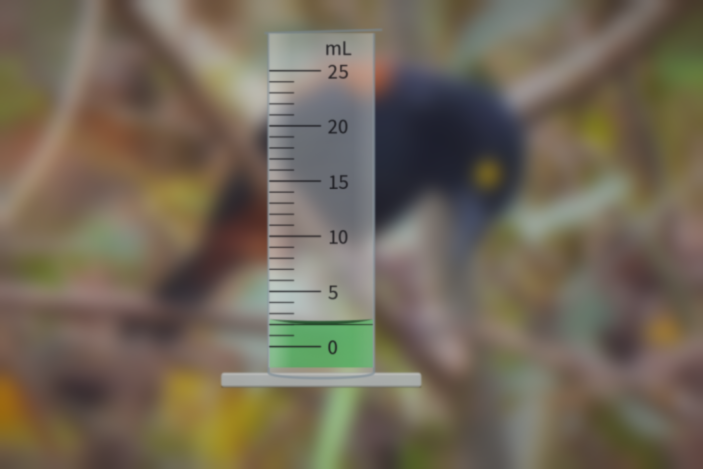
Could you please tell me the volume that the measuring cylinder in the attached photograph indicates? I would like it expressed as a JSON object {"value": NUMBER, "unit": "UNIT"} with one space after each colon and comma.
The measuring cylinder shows {"value": 2, "unit": "mL"}
